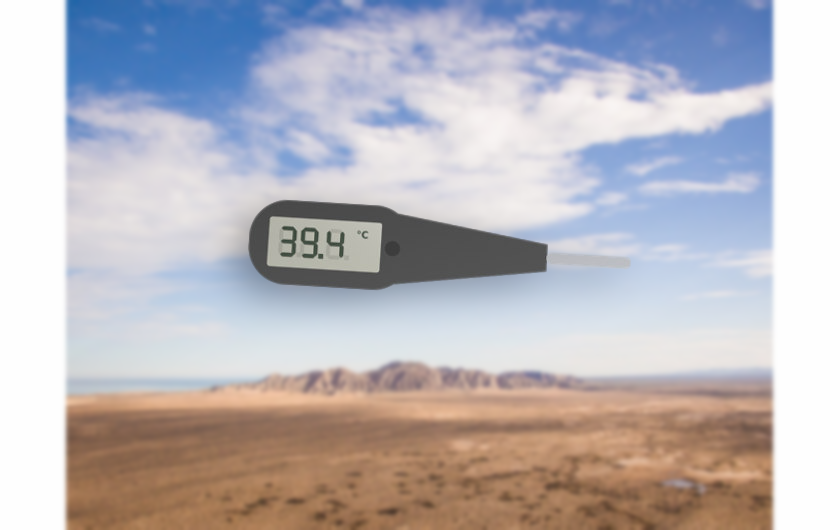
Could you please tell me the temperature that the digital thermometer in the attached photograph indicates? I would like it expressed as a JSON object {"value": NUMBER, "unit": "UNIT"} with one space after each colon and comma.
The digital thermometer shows {"value": 39.4, "unit": "°C"}
